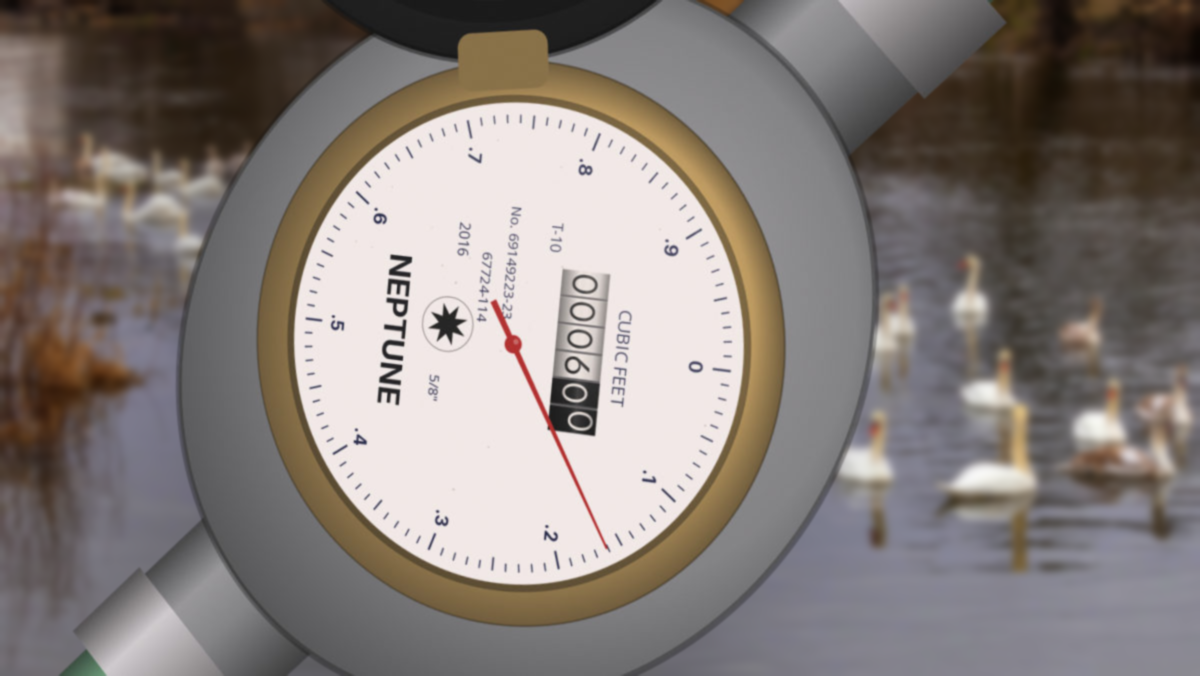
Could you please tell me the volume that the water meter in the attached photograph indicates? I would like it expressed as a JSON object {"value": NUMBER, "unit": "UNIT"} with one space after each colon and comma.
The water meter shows {"value": 600.16, "unit": "ft³"}
